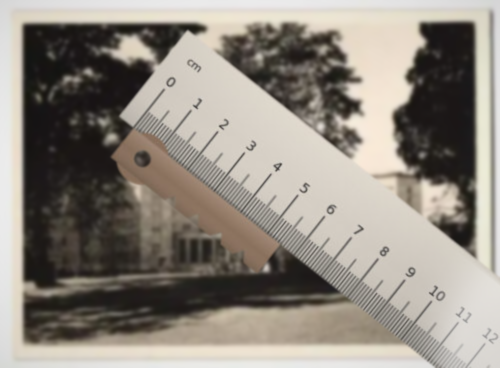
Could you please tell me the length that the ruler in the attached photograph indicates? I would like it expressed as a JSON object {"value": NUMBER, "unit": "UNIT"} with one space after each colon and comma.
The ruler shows {"value": 5.5, "unit": "cm"}
